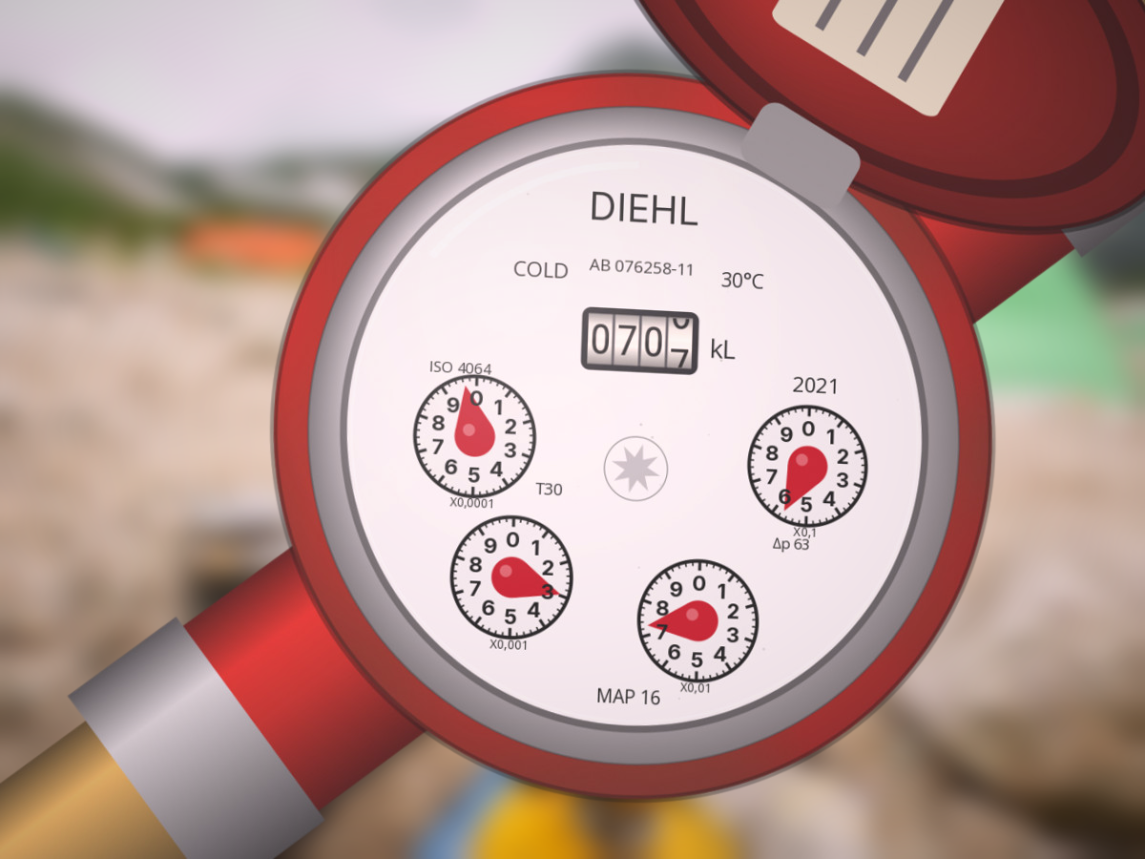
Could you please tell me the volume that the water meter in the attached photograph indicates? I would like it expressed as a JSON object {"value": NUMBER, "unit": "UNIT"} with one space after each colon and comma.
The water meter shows {"value": 706.5729, "unit": "kL"}
